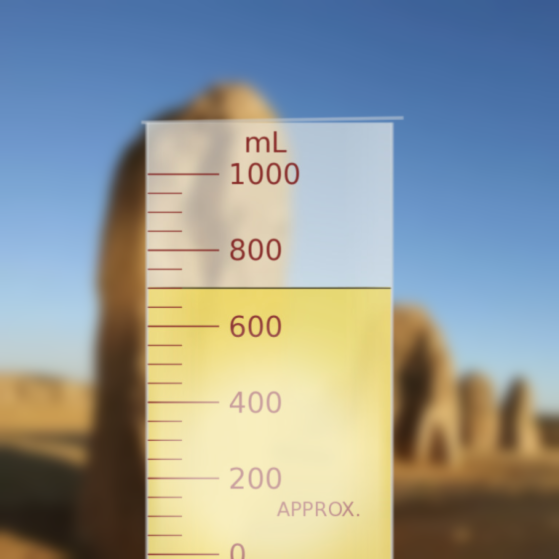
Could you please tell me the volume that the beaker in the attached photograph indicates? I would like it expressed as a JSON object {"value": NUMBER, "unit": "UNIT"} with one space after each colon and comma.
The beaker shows {"value": 700, "unit": "mL"}
